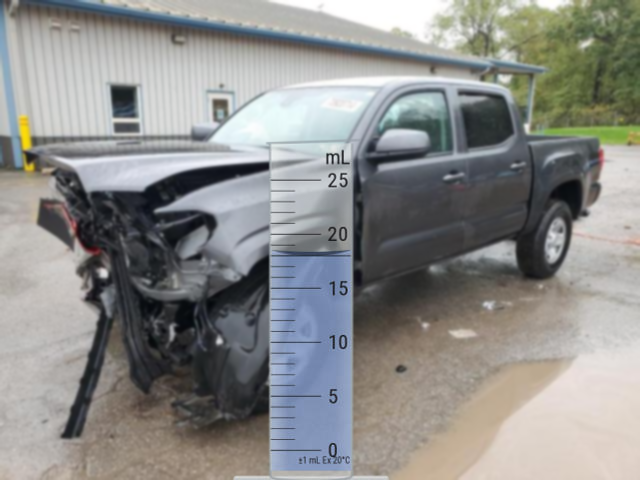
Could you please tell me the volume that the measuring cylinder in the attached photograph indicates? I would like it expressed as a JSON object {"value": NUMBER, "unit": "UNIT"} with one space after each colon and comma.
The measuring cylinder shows {"value": 18, "unit": "mL"}
